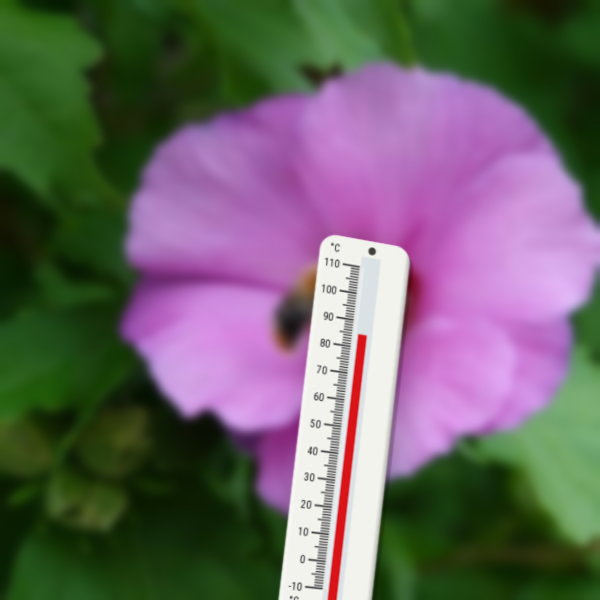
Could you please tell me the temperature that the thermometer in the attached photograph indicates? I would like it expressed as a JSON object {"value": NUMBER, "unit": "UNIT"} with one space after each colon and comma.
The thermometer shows {"value": 85, "unit": "°C"}
